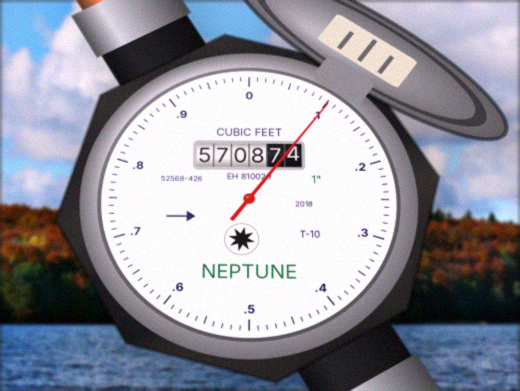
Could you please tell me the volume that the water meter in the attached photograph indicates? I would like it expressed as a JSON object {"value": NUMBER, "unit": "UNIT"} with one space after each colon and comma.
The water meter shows {"value": 570874.10, "unit": "ft³"}
